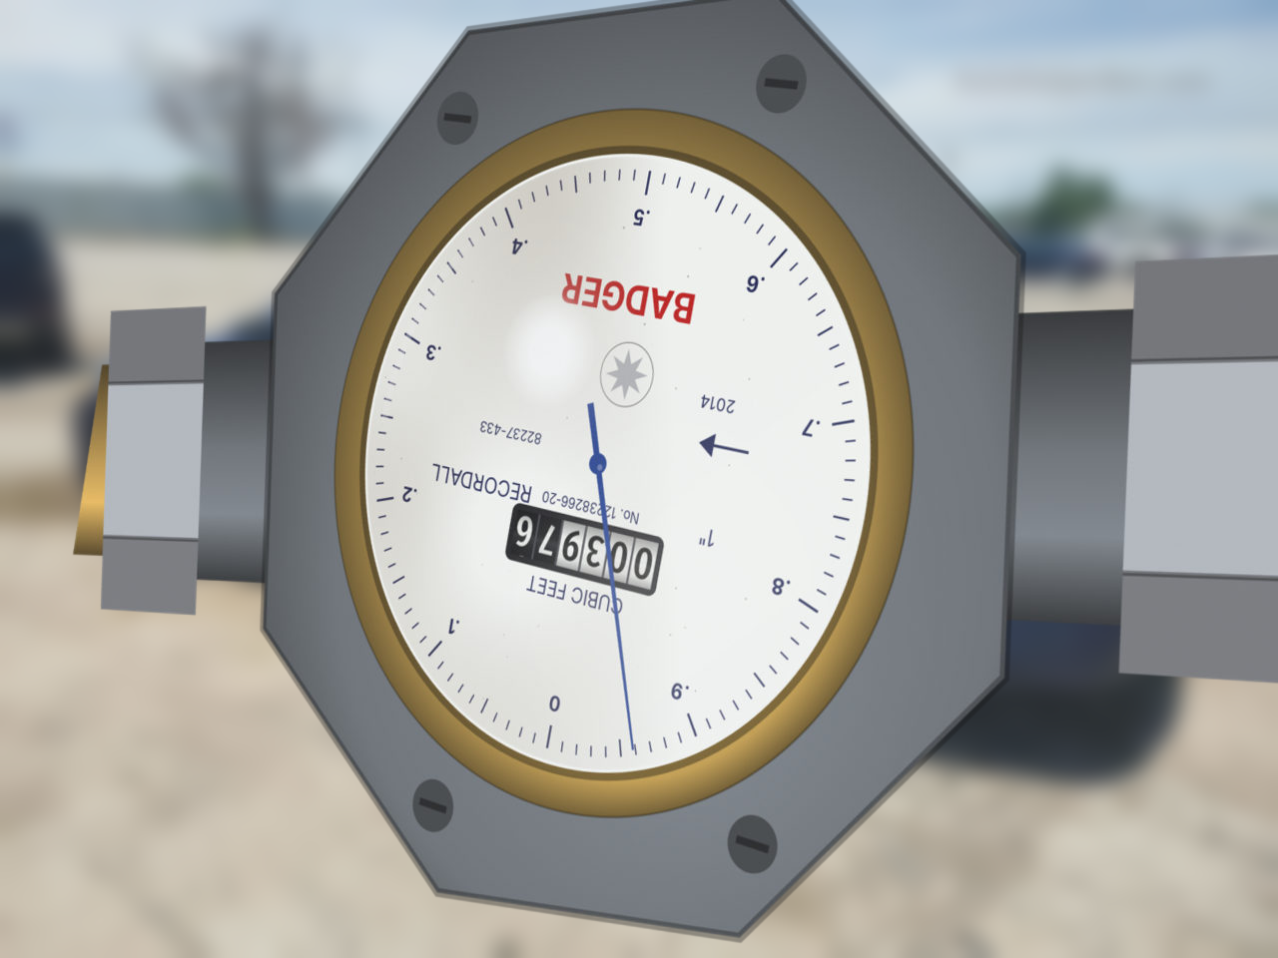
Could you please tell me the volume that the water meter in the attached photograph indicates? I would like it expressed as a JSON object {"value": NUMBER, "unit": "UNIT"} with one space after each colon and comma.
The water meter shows {"value": 3975.94, "unit": "ft³"}
